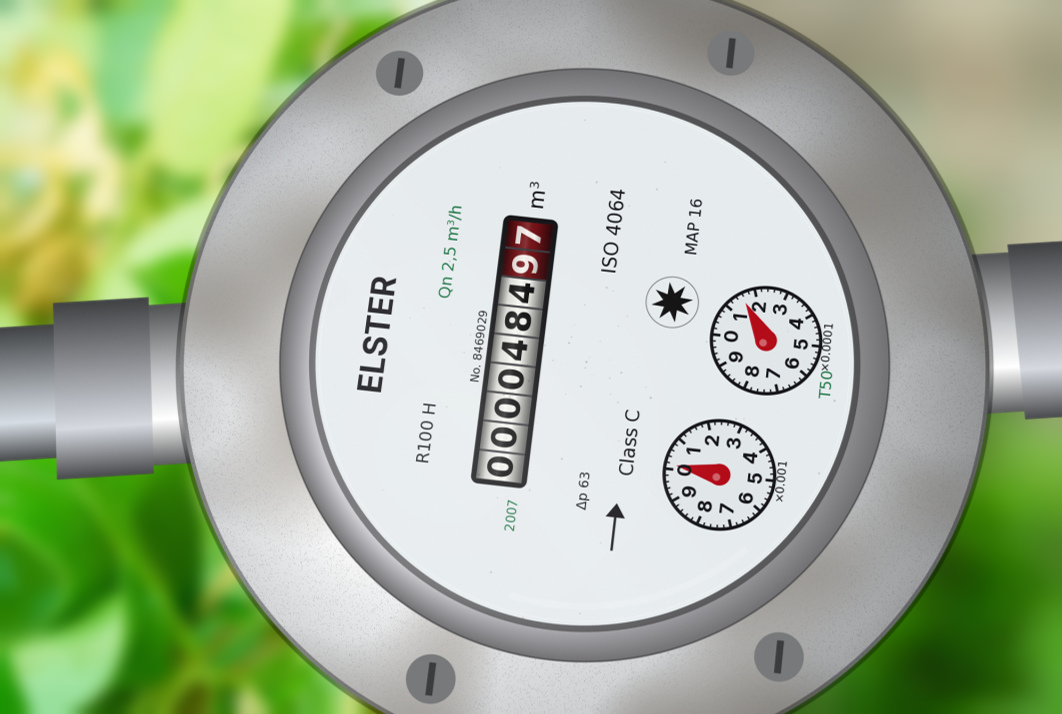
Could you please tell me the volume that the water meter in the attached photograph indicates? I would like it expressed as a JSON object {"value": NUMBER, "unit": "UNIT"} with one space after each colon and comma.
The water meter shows {"value": 484.9701, "unit": "m³"}
